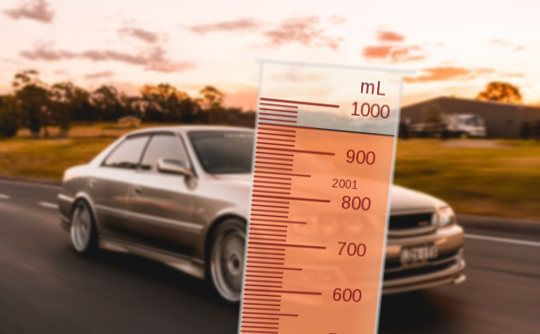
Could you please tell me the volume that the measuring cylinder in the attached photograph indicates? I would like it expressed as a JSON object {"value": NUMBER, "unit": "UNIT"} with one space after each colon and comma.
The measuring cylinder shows {"value": 950, "unit": "mL"}
